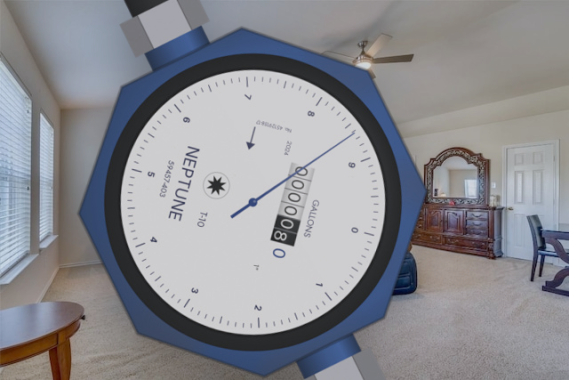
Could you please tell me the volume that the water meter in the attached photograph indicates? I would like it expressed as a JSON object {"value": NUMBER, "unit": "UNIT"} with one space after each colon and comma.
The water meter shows {"value": 78.6, "unit": "gal"}
